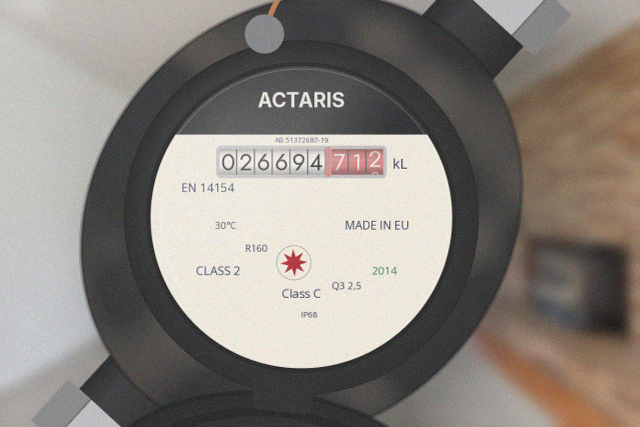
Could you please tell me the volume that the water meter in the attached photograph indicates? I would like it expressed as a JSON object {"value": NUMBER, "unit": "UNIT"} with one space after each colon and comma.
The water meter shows {"value": 26694.712, "unit": "kL"}
